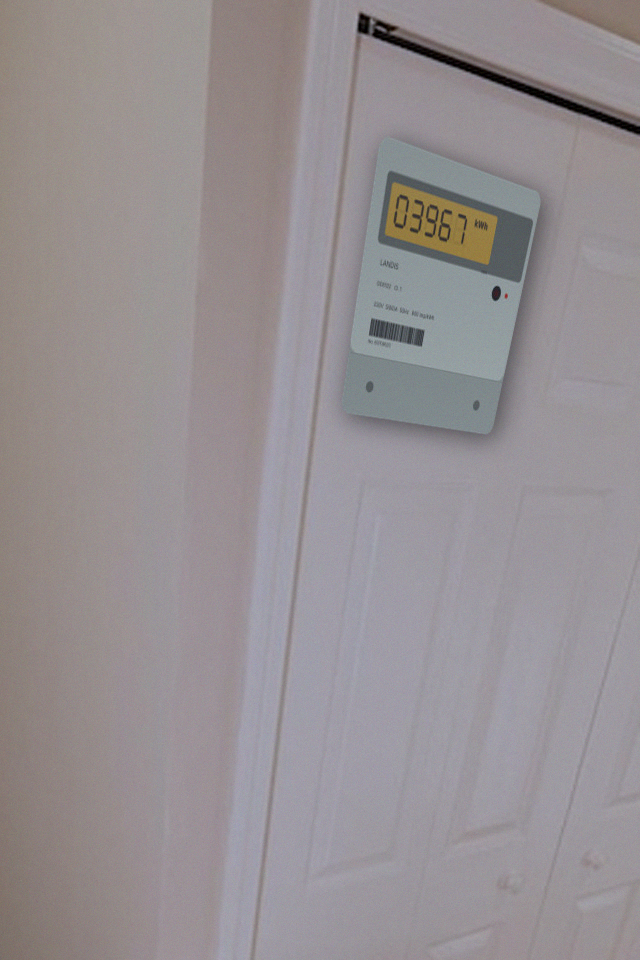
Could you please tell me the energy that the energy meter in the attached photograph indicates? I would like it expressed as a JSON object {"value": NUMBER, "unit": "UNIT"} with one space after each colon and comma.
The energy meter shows {"value": 3967, "unit": "kWh"}
